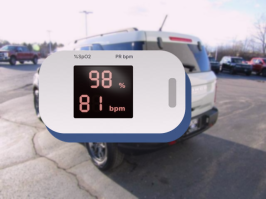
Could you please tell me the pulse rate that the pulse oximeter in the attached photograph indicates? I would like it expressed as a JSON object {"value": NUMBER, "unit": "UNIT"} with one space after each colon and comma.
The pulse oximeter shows {"value": 81, "unit": "bpm"}
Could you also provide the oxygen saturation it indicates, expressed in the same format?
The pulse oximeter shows {"value": 98, "unit": "%"}
